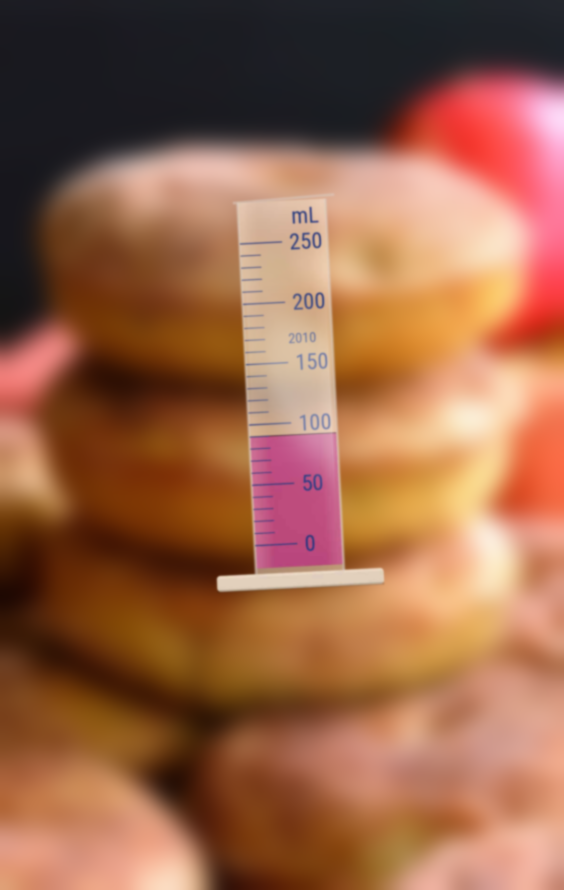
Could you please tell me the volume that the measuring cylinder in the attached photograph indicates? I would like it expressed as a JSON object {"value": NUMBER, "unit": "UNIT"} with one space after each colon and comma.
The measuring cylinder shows {"value": 90, "unit": "mL"}
